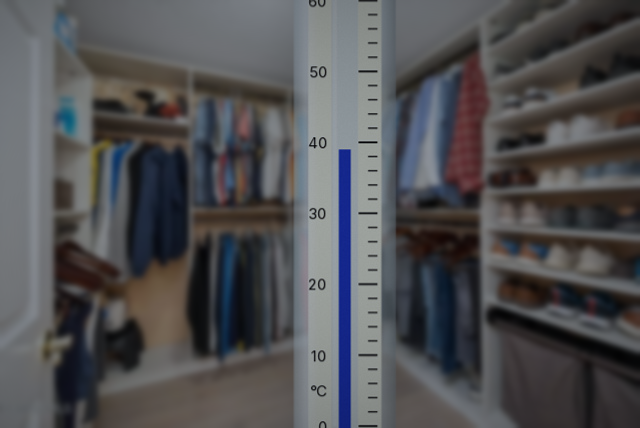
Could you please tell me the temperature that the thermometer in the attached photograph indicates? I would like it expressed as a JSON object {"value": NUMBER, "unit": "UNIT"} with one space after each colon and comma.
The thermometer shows {"value": 39, "unit": "°C"}
